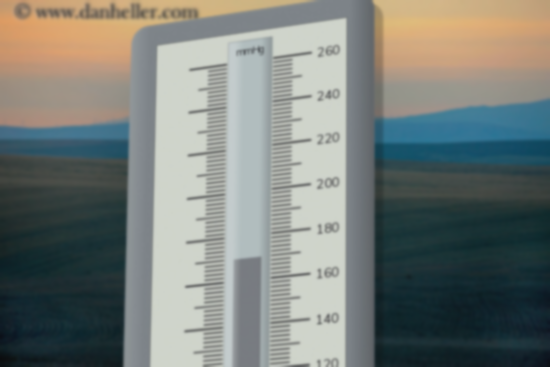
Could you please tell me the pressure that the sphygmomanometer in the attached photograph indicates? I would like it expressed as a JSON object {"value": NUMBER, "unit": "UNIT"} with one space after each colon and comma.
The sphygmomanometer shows {"value": 170, "unit": "mmHg"}
